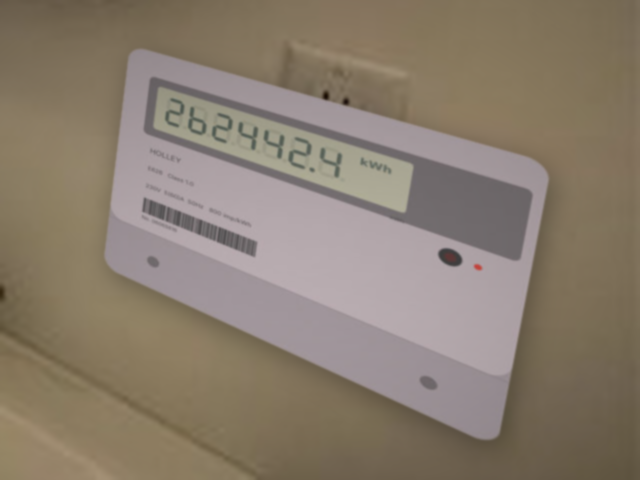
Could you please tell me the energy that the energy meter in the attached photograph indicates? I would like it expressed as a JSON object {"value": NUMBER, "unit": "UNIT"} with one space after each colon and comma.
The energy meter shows {"value": 262442.4, "unit": "kWh"}
